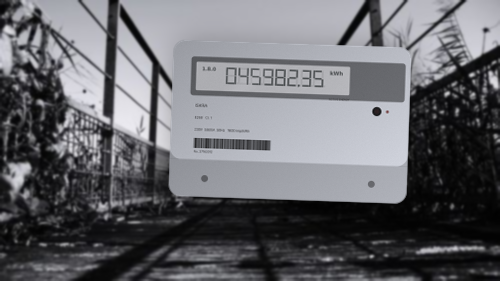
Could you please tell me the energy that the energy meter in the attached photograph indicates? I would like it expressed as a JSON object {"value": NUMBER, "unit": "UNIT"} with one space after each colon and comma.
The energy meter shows {"value": 45982.35, "unit": "kWh"}
